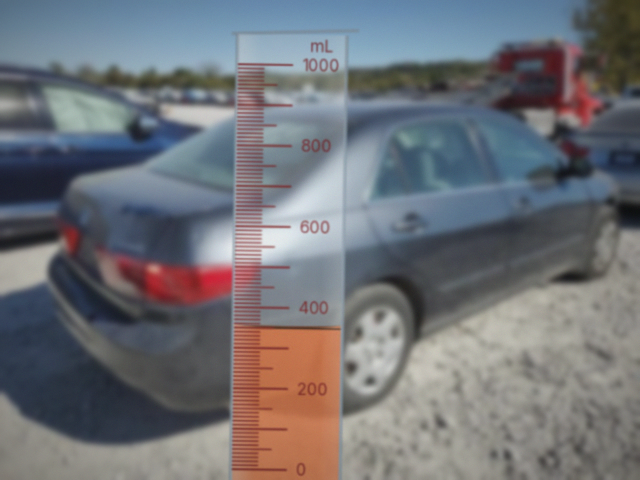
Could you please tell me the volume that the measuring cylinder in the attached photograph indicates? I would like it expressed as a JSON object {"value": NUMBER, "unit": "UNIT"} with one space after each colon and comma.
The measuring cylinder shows {"value": 350, "unit": "mL"}
